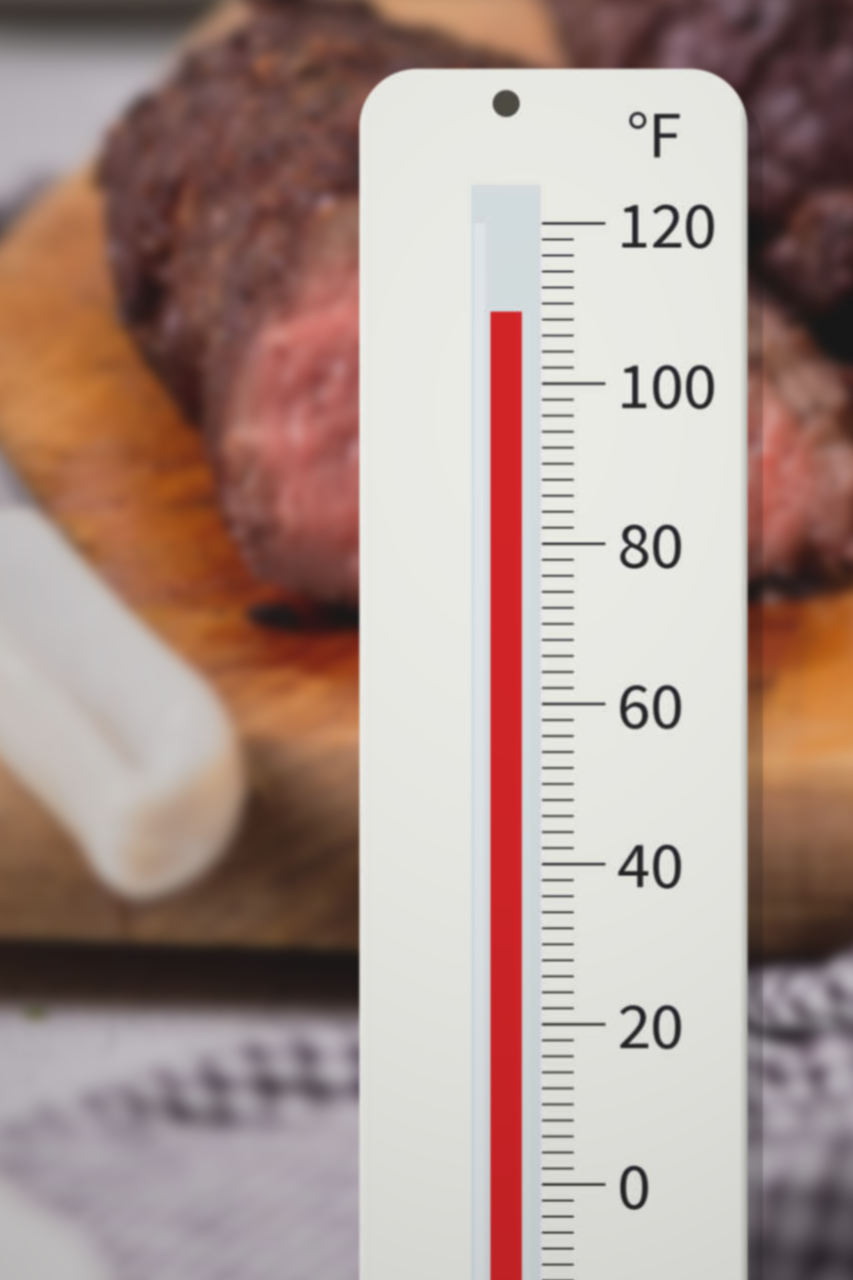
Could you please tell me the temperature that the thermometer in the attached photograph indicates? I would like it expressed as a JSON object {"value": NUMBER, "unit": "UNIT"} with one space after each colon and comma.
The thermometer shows {"value": 109, "unit": "°F"}
